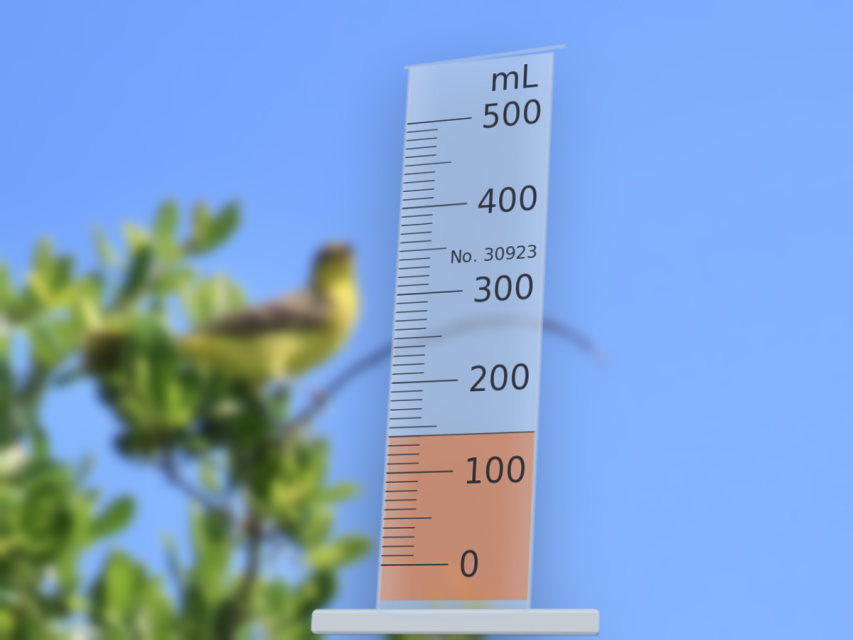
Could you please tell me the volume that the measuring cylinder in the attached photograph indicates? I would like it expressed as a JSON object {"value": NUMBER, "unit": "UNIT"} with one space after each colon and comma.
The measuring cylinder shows {"value": 140, "unit": "mL"}
